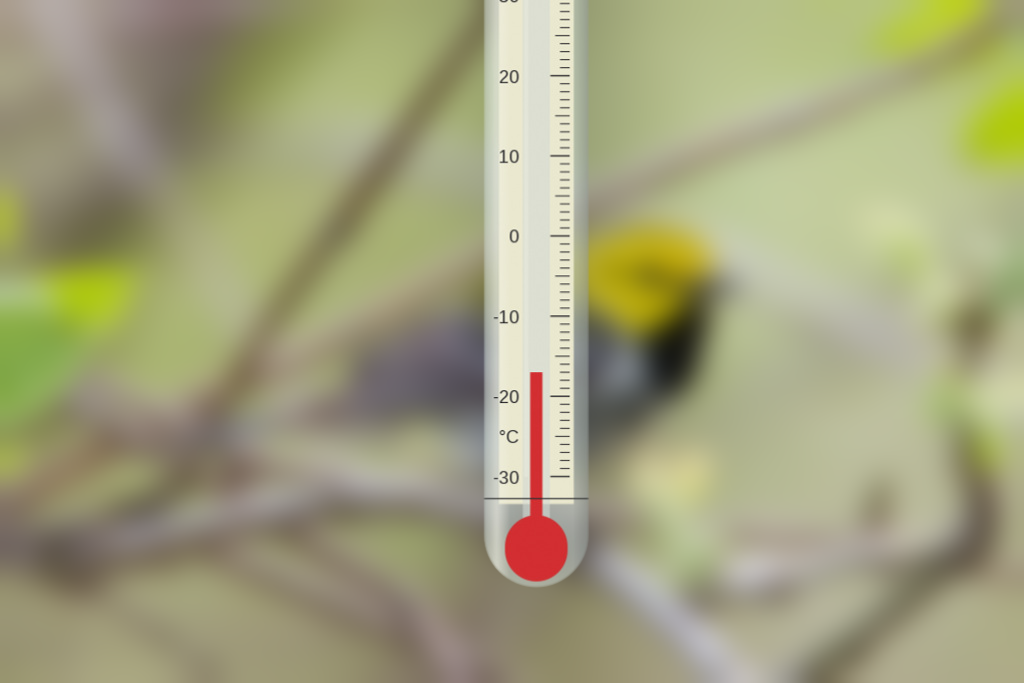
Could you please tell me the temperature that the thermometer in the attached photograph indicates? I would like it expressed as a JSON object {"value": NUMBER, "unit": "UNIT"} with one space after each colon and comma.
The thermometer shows {"value": -17, "unit": "°C"}
